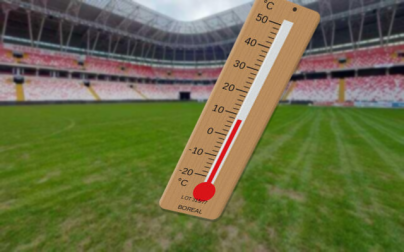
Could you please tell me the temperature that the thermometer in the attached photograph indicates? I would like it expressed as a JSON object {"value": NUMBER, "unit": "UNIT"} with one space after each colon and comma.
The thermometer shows {"value": 8, "unit": "°C"}
